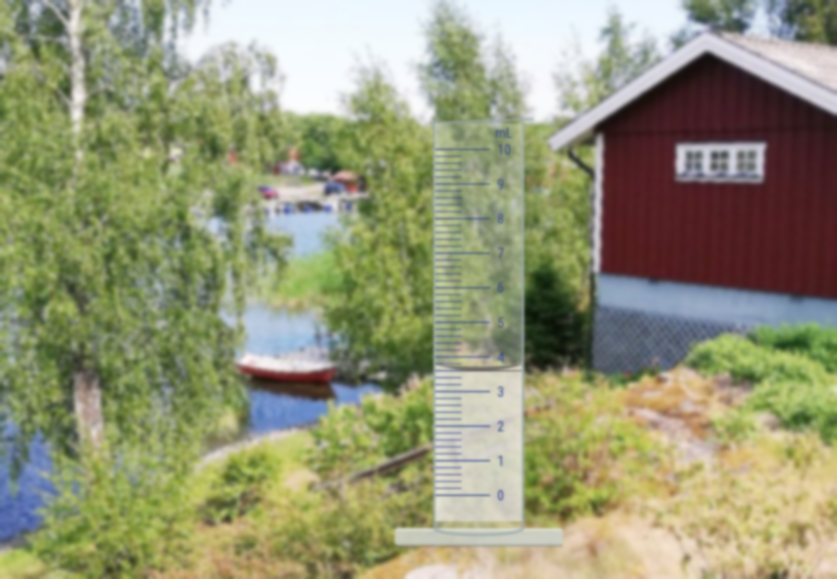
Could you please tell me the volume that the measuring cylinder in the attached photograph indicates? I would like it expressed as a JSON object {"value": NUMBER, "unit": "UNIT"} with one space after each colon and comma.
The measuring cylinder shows {"value": 3.6, "unit": "mL"}
